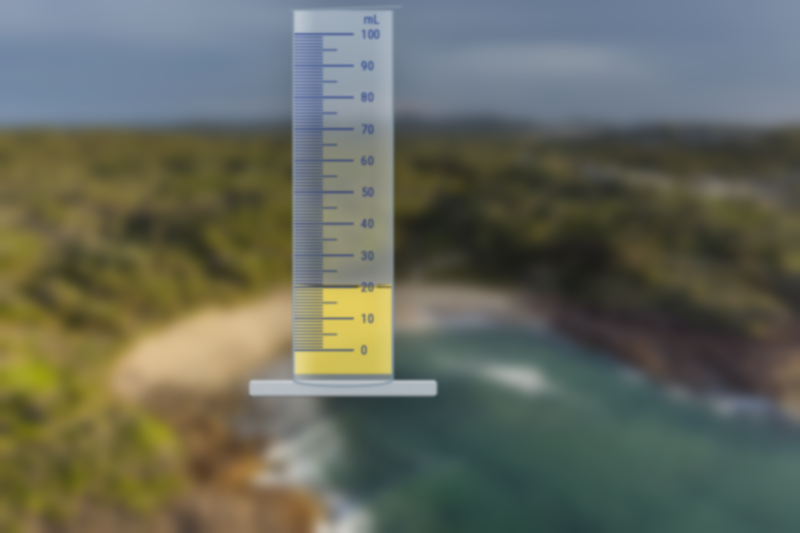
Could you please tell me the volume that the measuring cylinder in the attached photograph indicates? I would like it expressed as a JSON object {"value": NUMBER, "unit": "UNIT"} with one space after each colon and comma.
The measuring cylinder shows {"value": 20, "unit": "mL"}
